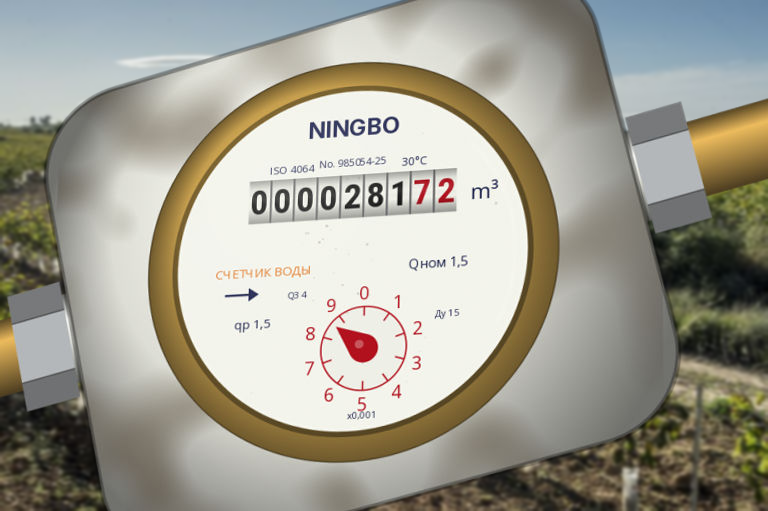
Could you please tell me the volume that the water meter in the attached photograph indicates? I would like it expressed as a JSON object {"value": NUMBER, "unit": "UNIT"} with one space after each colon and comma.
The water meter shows {"value": 281.728, "unit": "m³"}
